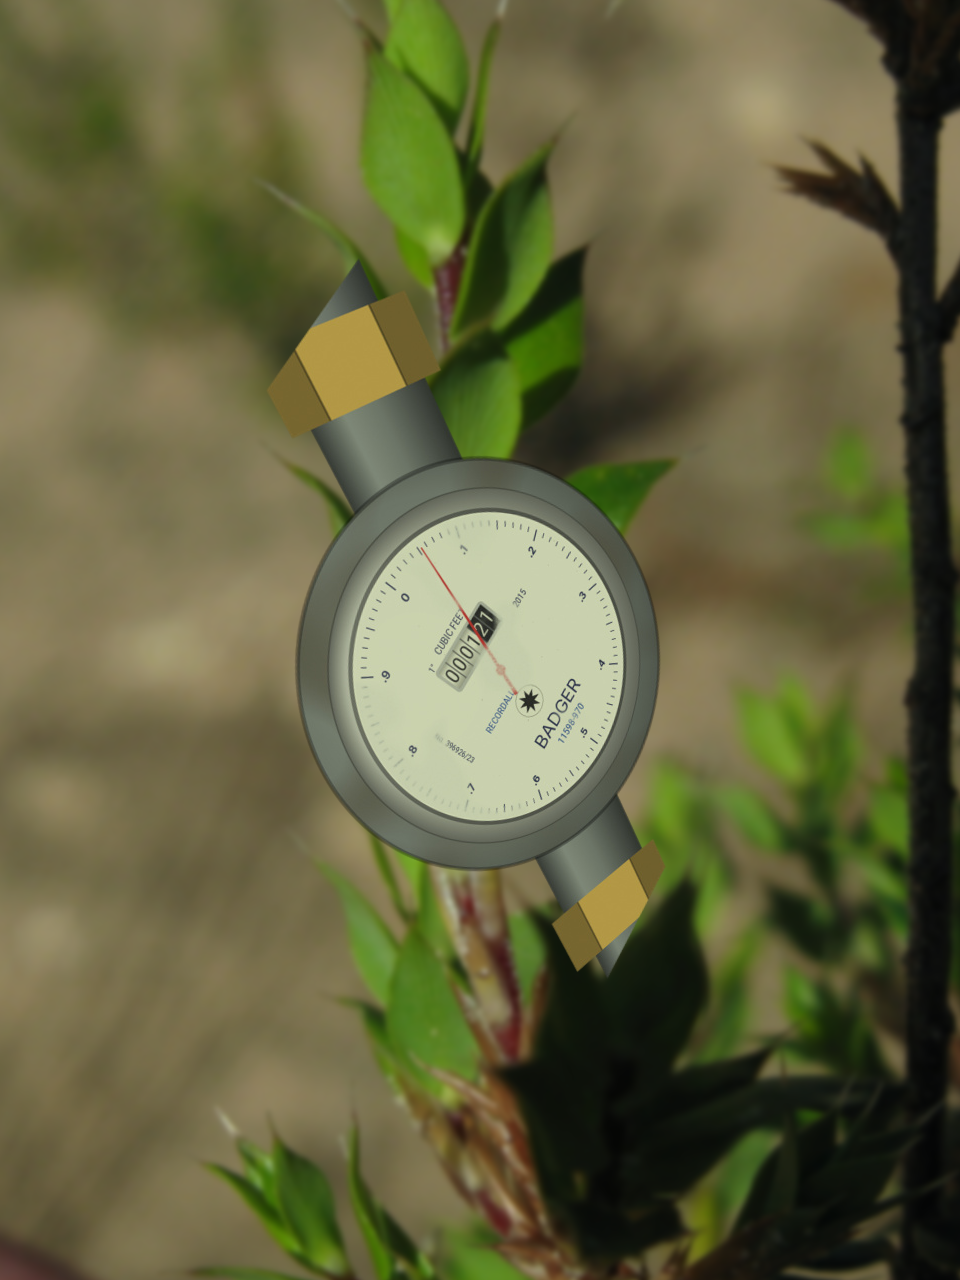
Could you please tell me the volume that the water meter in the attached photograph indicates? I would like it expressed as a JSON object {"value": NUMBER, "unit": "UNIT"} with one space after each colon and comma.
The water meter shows {"value": 121.05, "unit": "ft³"}
